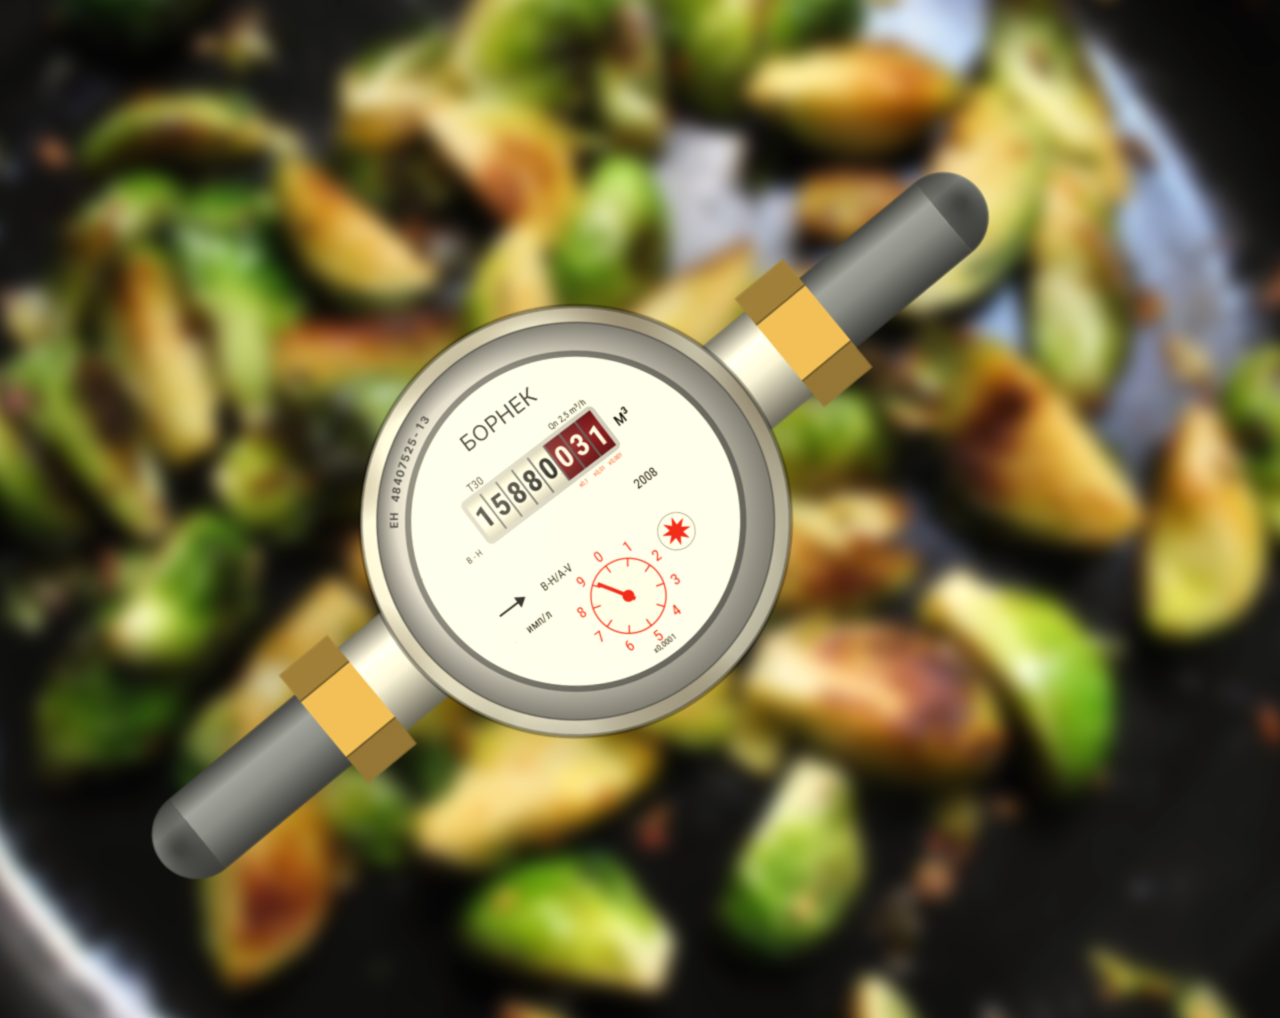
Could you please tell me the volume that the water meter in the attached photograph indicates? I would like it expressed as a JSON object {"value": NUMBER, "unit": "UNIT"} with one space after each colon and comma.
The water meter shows {"value": 15880.0309, "unit": "m³"}
